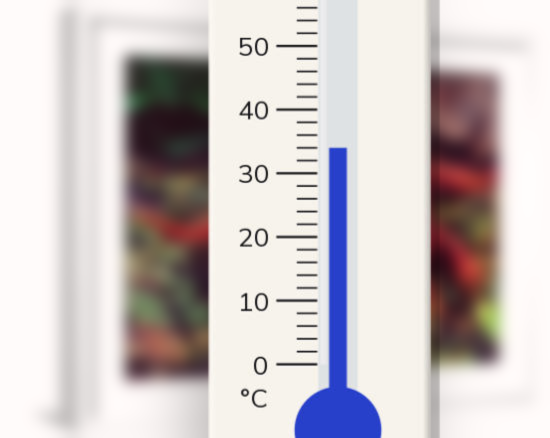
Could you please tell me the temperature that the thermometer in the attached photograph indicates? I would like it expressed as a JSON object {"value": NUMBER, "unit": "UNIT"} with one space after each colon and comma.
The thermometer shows {"value": 34, "unit": "°C"}
